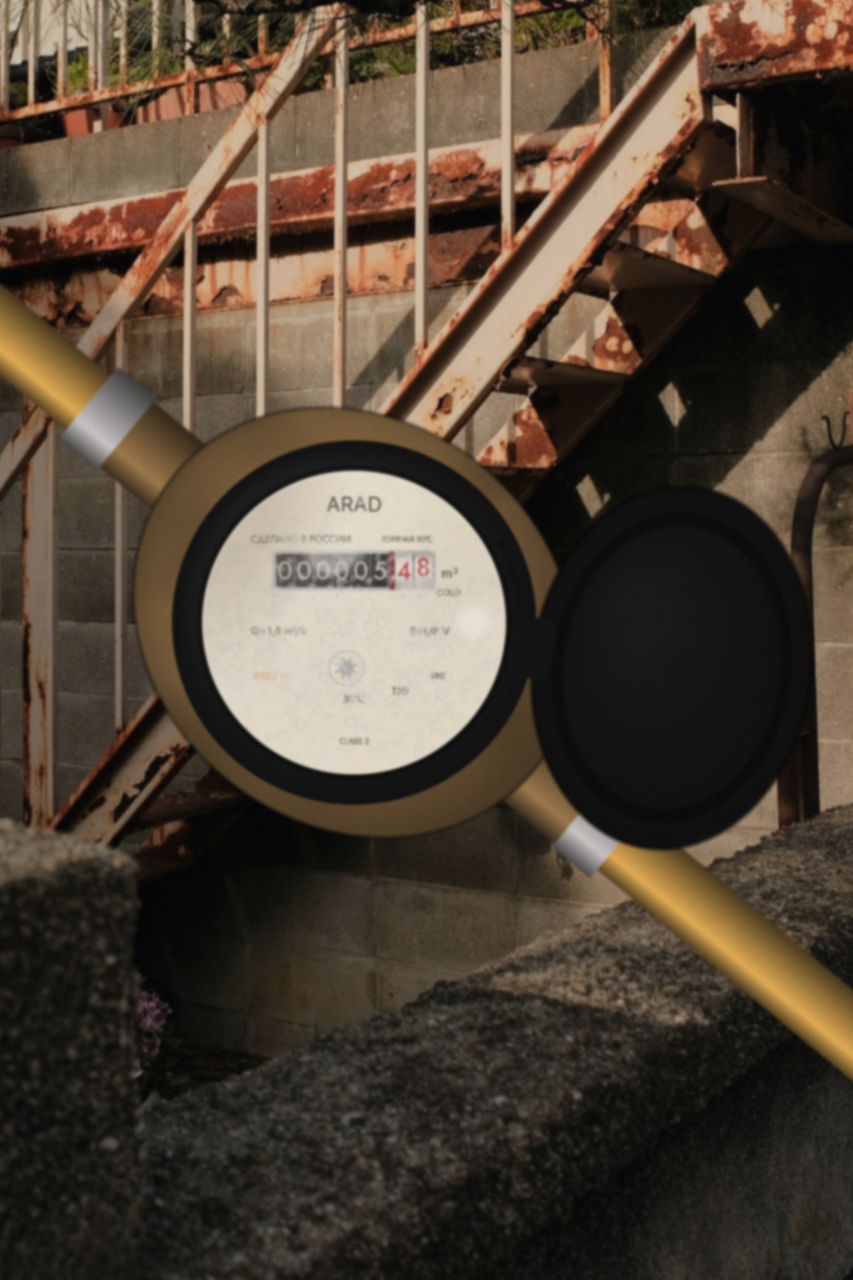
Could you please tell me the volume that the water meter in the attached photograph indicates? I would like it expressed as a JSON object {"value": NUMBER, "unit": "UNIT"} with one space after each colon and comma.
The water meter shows {"value": 5.48, "unit": "m³"}
